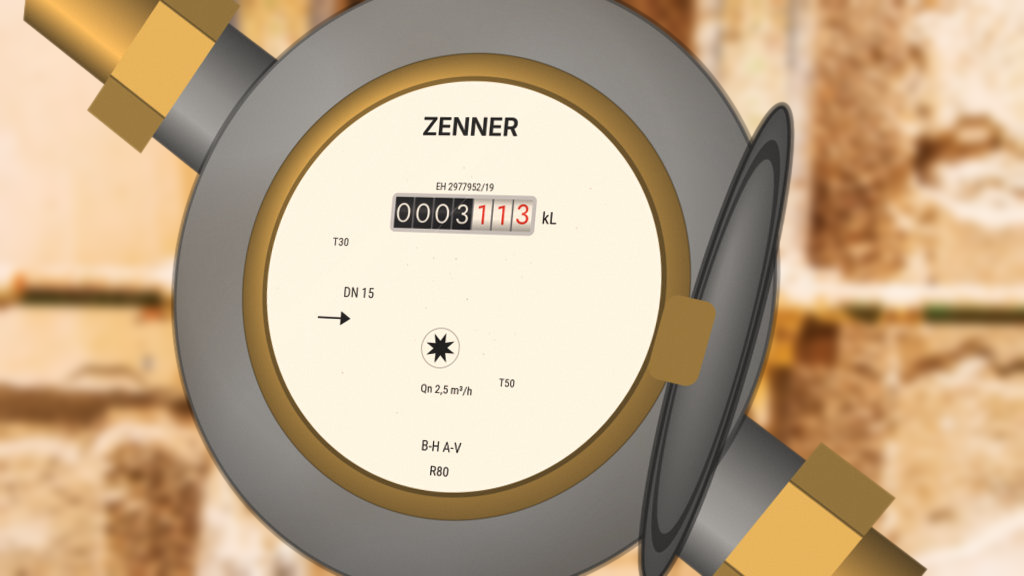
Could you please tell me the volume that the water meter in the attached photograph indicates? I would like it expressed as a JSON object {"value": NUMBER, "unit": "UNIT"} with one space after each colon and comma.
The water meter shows {"value": 3.113, "unit": "kL"}
